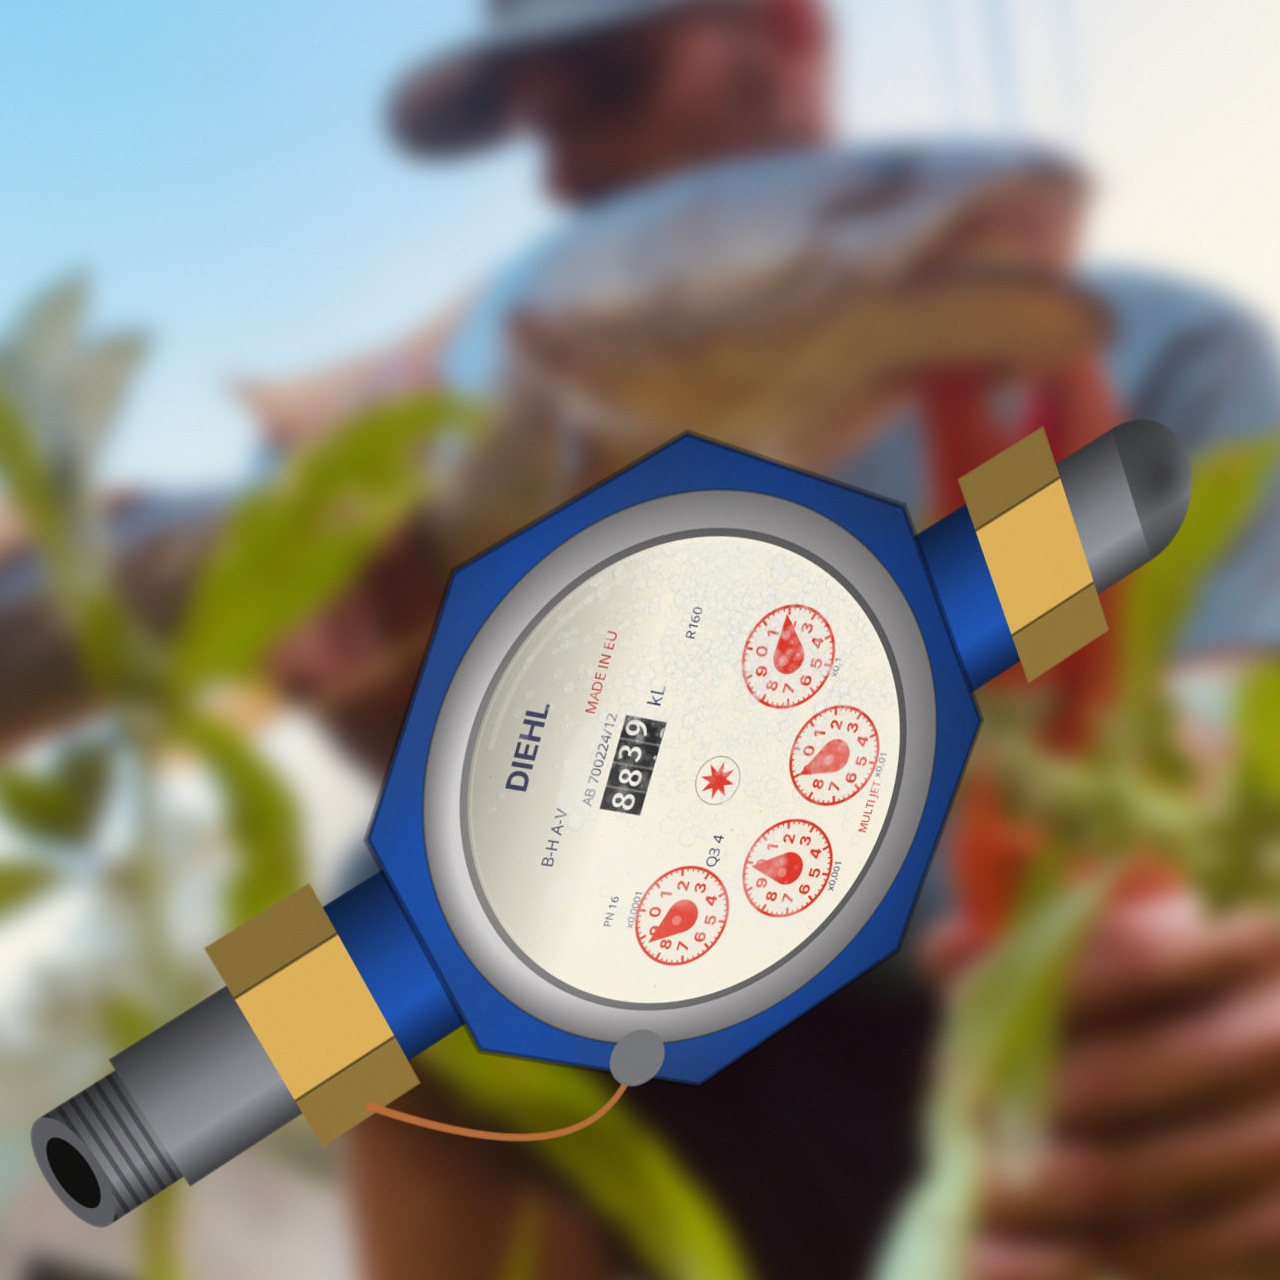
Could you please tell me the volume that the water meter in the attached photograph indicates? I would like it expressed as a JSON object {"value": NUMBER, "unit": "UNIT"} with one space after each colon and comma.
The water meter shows {"value": 8839.1898, "unit": "kL"}
